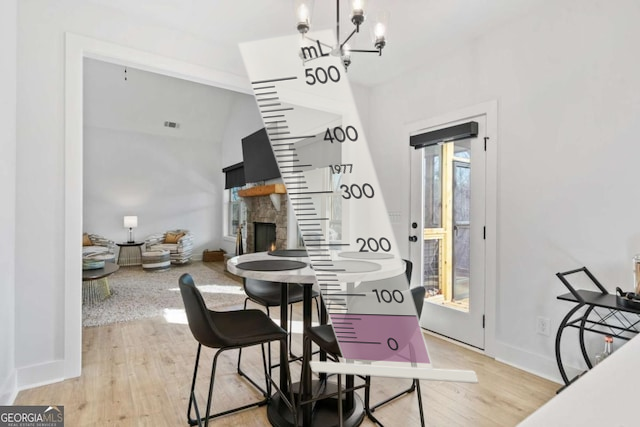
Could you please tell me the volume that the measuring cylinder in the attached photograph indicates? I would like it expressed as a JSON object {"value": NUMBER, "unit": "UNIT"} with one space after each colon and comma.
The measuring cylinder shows {"value": 60, "unit": "mL"}
